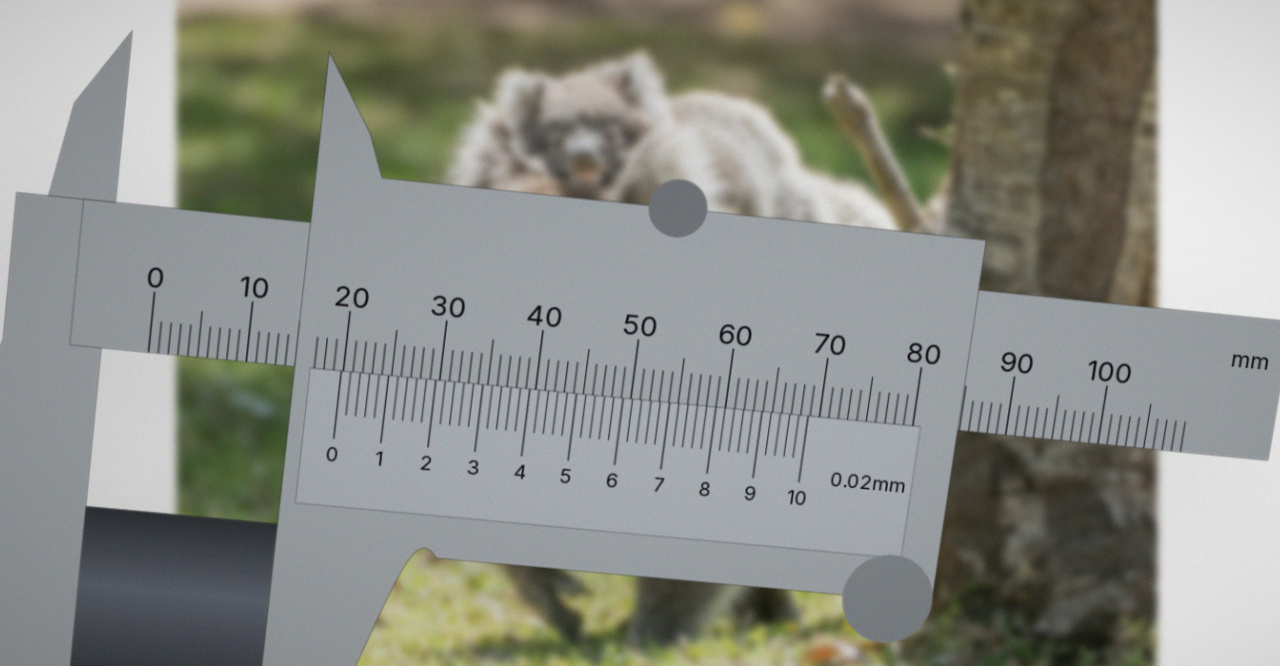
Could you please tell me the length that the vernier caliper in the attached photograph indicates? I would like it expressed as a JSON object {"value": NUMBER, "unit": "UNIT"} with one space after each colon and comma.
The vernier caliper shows {"value": 19.8, "unit": "mm"}
